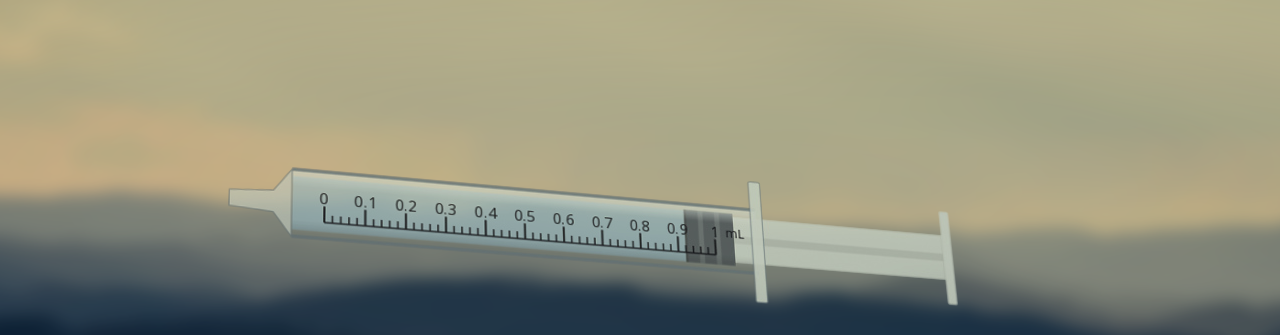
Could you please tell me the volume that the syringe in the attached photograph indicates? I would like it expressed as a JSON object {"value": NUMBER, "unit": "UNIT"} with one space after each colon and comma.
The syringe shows {"value": 0.92, "unit": "mL"}
